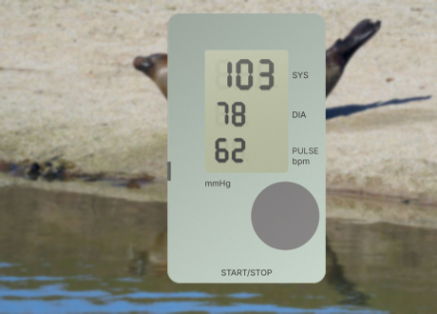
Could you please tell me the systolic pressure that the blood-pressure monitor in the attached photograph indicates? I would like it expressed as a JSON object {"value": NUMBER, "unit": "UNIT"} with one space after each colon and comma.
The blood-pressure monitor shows {"value": 103, "unit": "mmHg"}
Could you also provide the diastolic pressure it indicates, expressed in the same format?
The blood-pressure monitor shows {"value": 78, "unit": "mmHg"}
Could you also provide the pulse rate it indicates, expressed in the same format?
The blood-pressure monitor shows {"value": 62, "unit": "bpm"}
